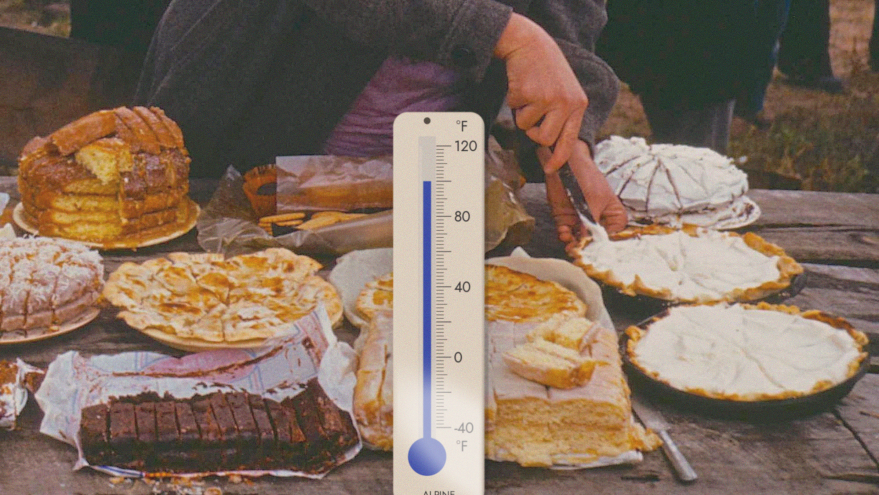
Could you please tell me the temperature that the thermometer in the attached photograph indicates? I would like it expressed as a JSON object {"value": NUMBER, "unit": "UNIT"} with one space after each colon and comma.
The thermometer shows {"value": 100, "unit": "°F"}
